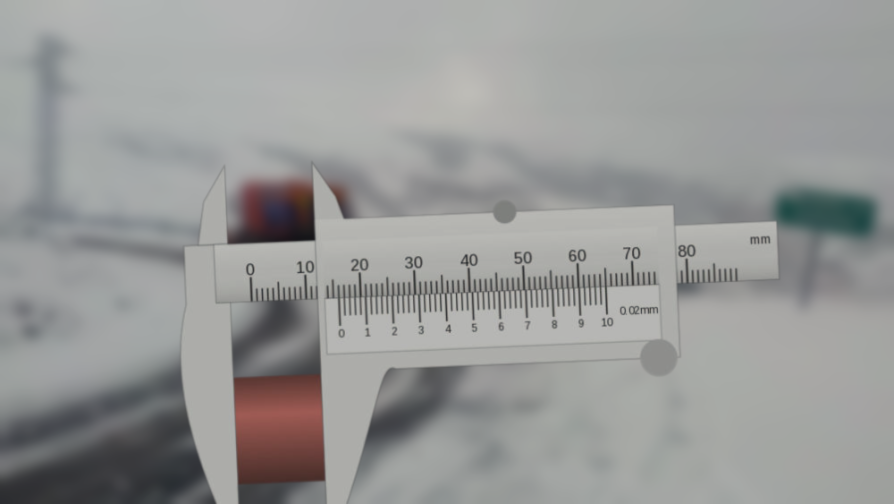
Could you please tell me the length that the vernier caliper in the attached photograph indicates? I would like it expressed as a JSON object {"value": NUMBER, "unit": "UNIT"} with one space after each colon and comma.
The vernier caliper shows {"value": 16.0, "unit": "mm"}
